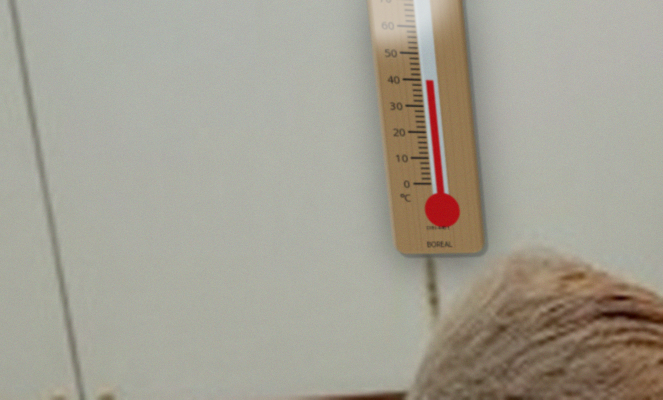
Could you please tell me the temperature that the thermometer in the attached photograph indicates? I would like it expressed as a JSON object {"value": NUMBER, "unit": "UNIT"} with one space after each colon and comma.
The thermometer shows {"value": 40, "unit": "°C"}
